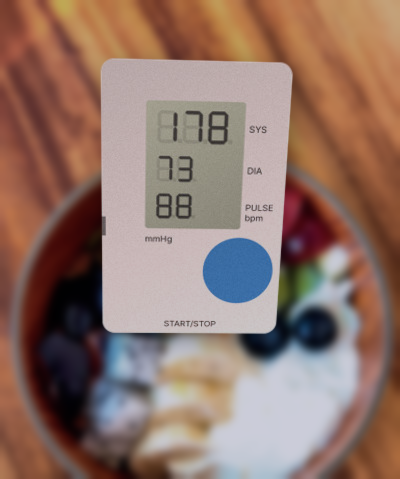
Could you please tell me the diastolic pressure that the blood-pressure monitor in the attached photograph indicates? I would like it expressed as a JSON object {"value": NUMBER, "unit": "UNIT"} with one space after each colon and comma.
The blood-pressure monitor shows {"value": 73, "unit": "mmHg"}
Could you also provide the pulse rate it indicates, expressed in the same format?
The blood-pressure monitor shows {"value": 88, "unit": "bpm"}
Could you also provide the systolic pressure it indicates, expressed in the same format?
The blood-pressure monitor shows {"value": 178, "unit": "mmHg"}
